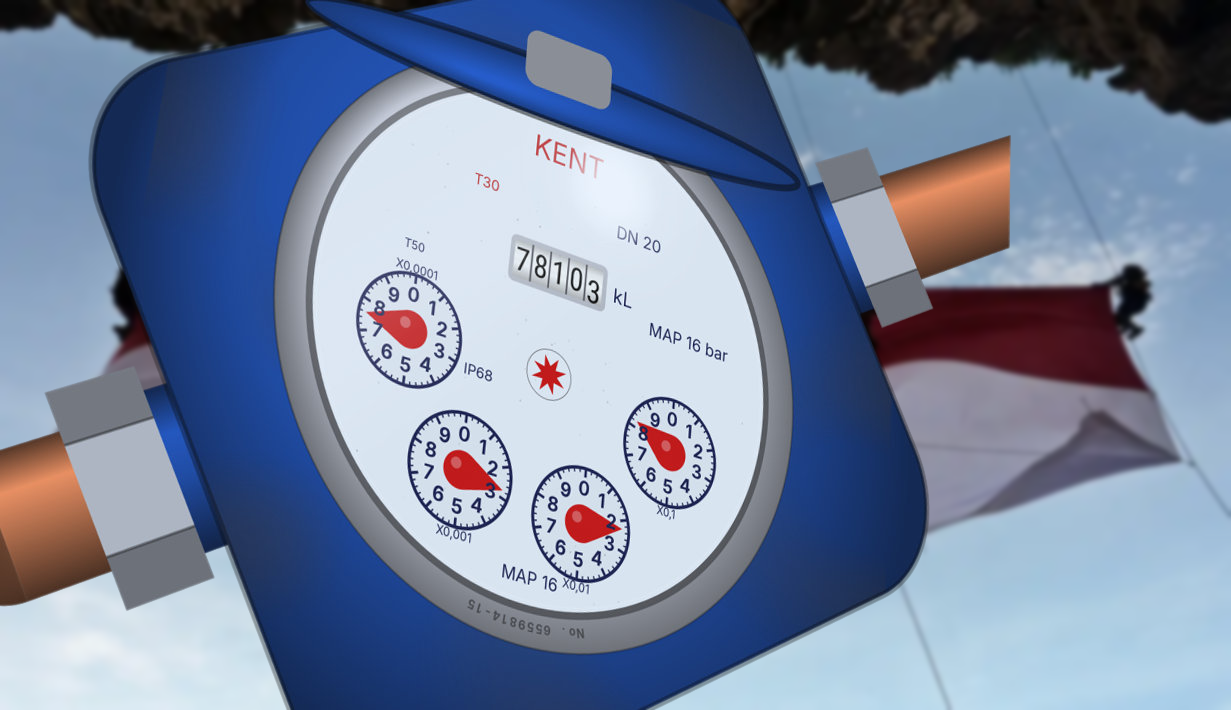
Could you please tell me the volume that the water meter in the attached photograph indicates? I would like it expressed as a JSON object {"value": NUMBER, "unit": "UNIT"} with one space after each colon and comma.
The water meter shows {"value": 78102.8227, "unit": "kL"}
